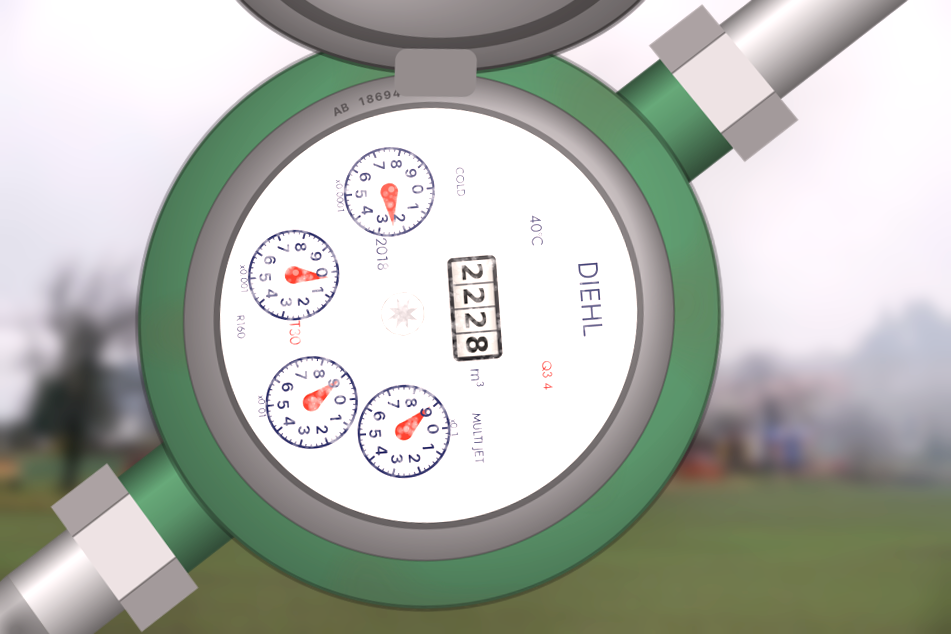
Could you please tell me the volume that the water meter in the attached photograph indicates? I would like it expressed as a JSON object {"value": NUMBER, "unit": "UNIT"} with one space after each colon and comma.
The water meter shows {"value": 2228.8902, "unit": "m³"}
